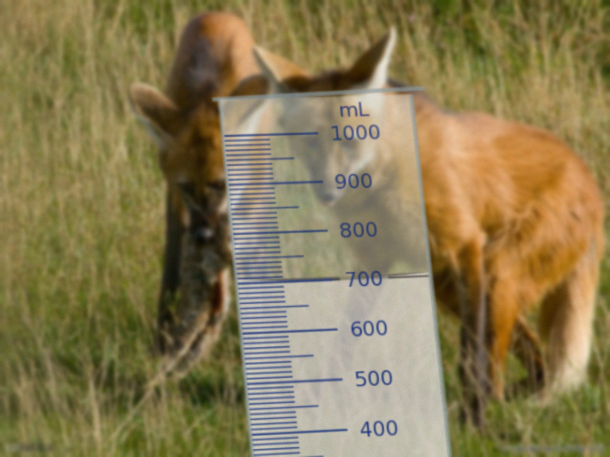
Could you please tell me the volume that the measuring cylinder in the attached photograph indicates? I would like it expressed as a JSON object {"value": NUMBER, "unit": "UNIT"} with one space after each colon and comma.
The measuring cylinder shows {"value": 700, "unit": "mL"}
